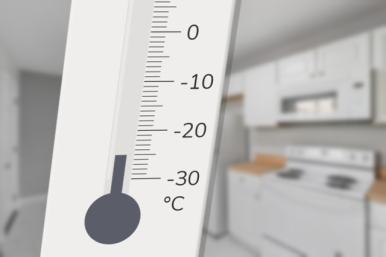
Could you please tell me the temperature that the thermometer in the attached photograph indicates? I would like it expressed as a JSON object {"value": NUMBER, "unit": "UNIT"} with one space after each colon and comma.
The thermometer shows {"value": -25, "unit": "°C"}
